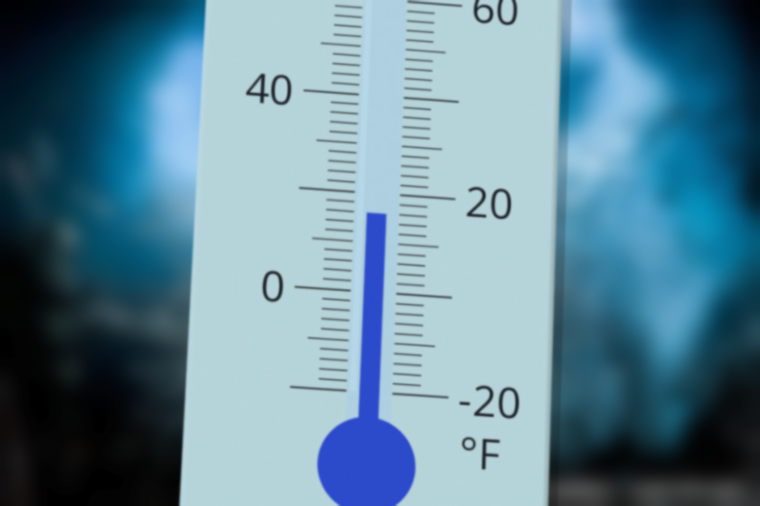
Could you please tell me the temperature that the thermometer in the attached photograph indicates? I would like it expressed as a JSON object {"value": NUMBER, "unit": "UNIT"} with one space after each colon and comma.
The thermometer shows {"value": 16, "unit": "°F"}
